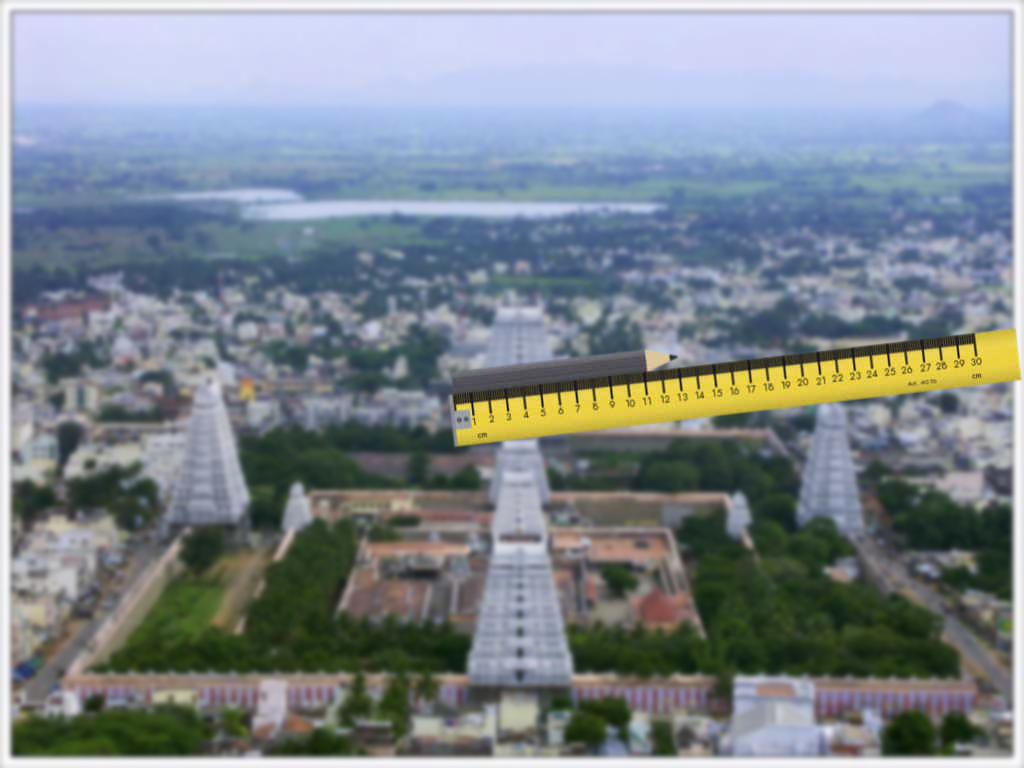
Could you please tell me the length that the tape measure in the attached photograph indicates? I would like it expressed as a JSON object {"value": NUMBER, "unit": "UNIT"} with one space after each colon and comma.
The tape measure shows {"value": 13, "unit": "cm"}
